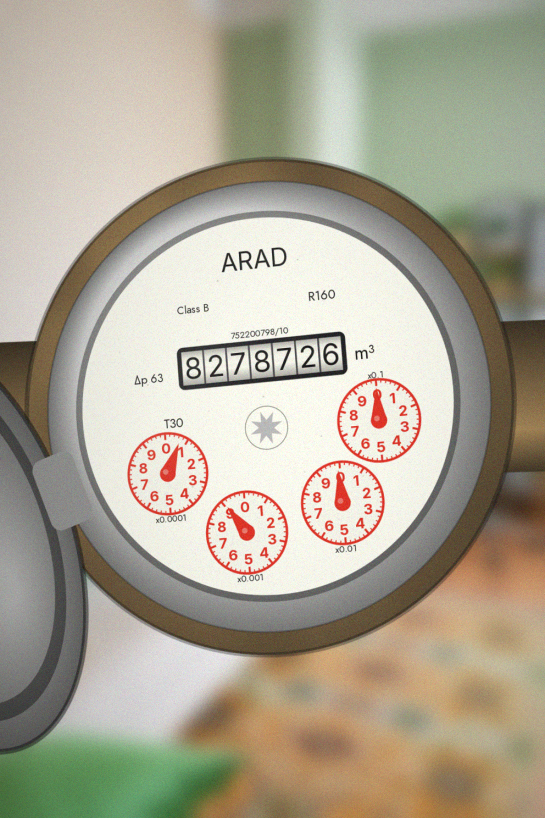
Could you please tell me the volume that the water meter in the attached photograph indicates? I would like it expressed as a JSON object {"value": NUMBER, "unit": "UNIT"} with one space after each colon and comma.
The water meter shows {"value": 8278725.9990, "unit": "m³"}
